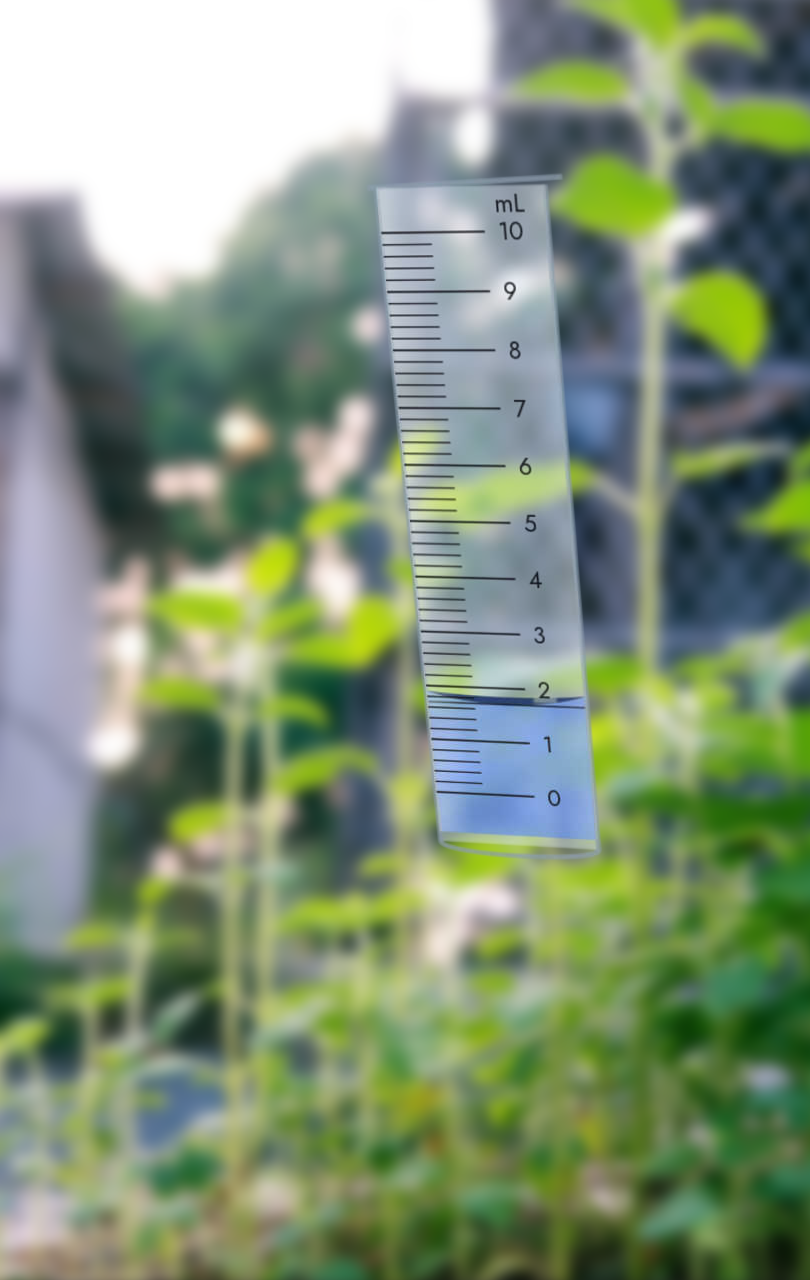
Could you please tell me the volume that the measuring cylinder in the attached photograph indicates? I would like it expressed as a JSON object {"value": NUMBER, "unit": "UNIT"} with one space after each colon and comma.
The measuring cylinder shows {"value": 1.7, "unit": "mL"}
